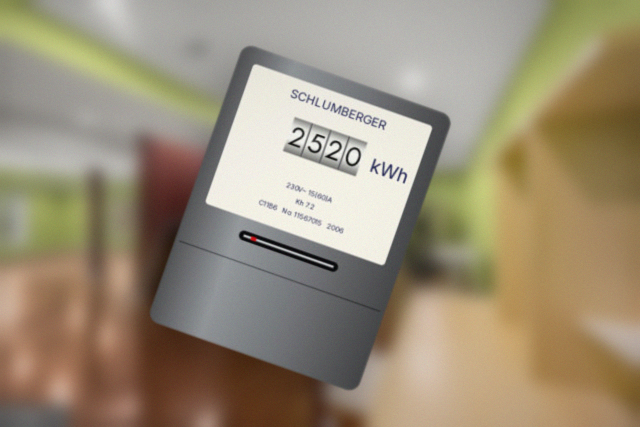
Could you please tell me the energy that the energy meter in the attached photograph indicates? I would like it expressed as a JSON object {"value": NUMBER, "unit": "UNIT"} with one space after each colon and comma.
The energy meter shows {"value": 2520, "unit": "kWh"}
